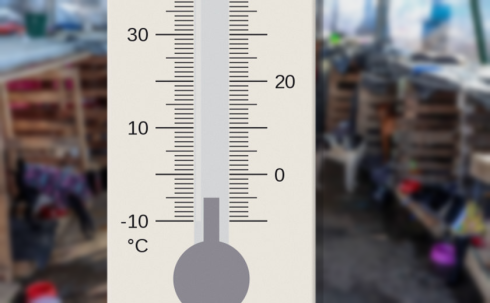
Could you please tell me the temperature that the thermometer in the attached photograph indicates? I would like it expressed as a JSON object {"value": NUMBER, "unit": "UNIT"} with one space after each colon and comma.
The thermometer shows {"value": -5, "unit": "°C"}
